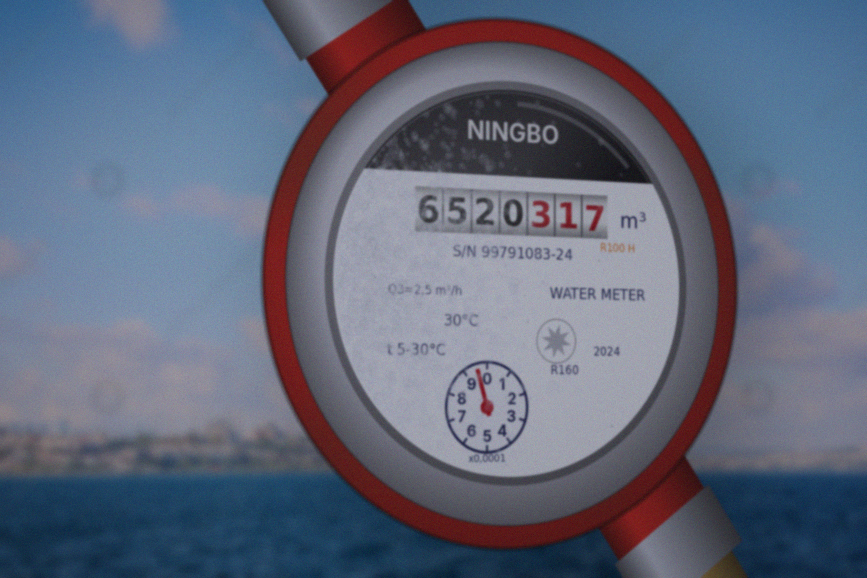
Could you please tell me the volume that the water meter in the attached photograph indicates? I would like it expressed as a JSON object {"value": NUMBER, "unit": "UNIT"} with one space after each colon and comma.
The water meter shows {"value": 6520.3169, "unit": "m³"}
